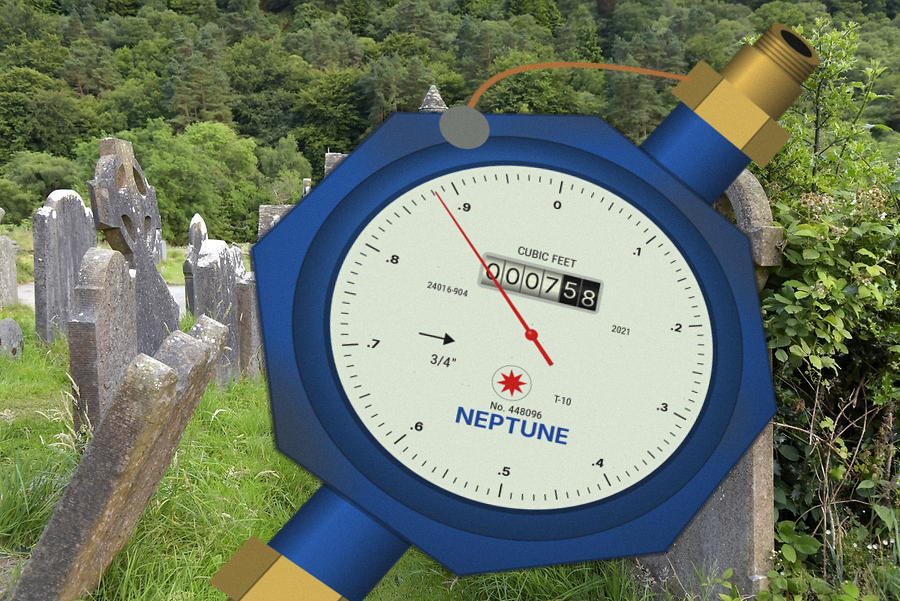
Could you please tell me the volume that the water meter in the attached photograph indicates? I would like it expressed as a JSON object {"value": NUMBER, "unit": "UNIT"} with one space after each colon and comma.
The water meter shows {"value": 757.88, "unit": "ft³"}
